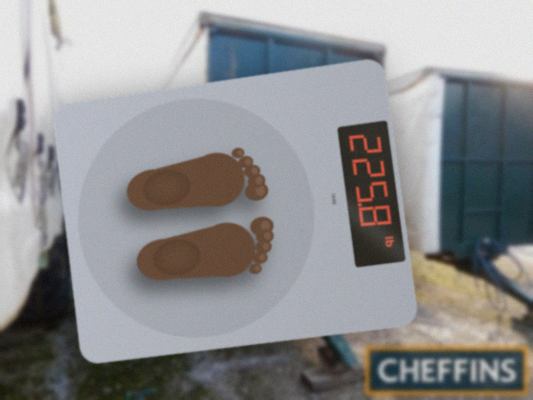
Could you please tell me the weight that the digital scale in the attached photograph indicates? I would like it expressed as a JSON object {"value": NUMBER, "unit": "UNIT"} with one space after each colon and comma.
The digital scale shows {"value": 225.8, "unit": "lb"}
